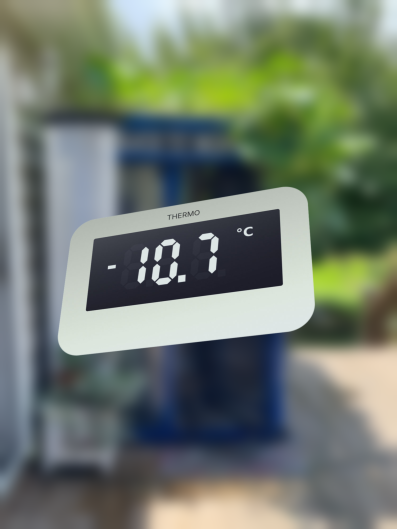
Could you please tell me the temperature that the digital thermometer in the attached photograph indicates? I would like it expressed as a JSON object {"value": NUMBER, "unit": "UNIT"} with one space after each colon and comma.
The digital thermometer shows {"value": -10.7, "unit": "°C"}
